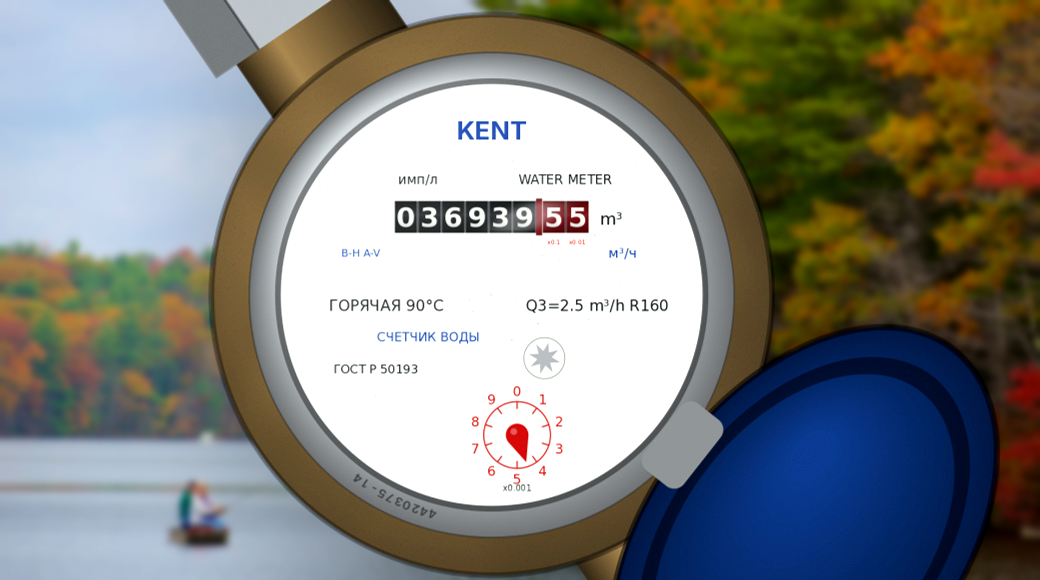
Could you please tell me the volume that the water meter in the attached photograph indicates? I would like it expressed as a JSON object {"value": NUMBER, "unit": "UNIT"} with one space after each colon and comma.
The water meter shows {"value": 36939.554, "unit": "m³"}
